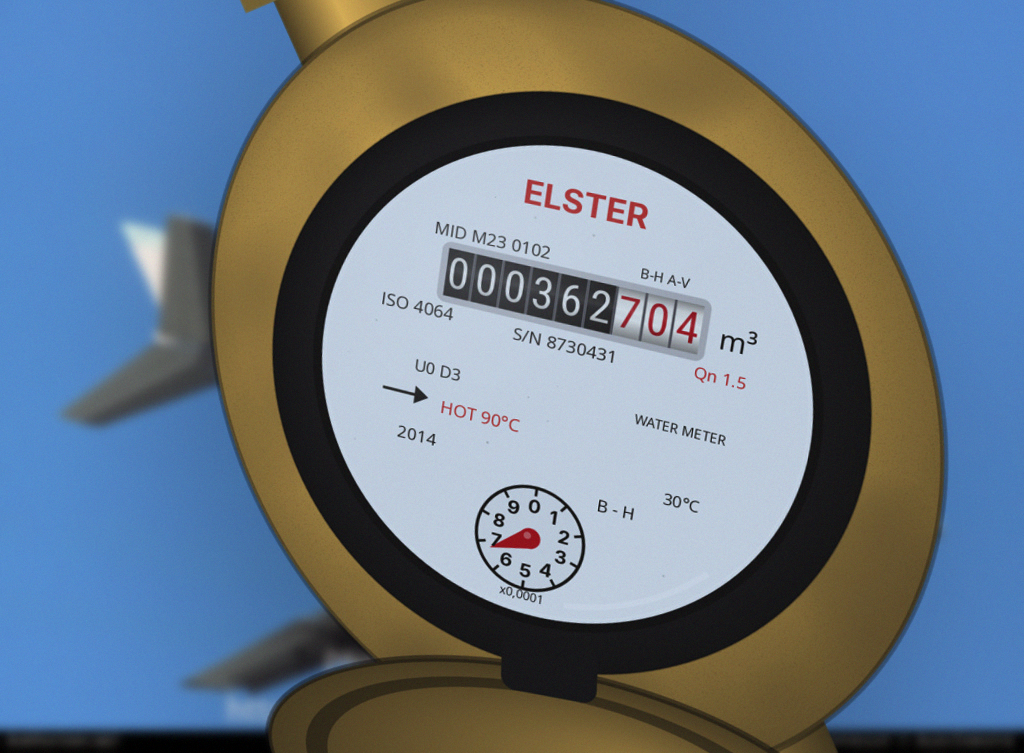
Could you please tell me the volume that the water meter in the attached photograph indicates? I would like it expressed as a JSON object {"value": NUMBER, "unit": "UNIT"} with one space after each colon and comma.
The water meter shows {"value": 362.7046, "unit": "m³"}
